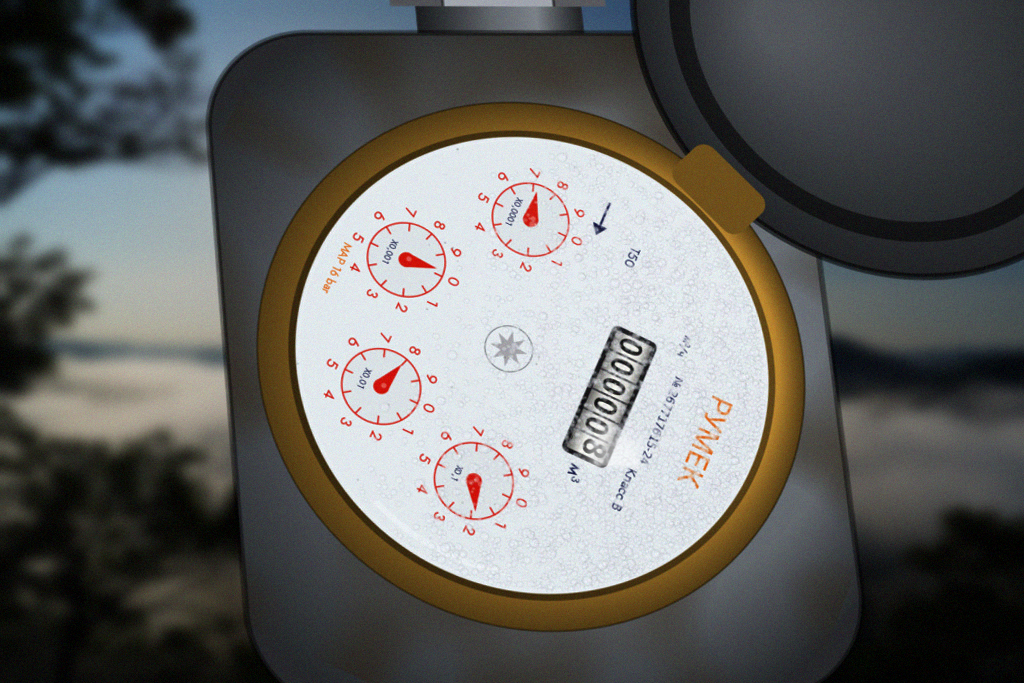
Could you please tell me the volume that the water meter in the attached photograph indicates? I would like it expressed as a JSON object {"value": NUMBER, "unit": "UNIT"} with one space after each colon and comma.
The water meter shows {"value": 8.1797, "unit": "m³"}
